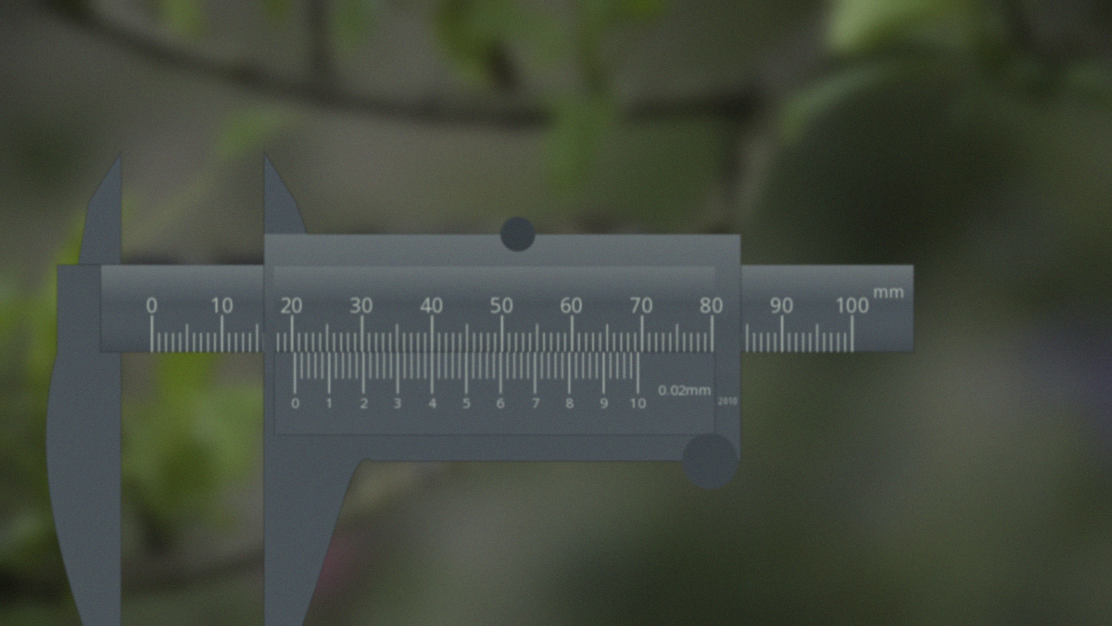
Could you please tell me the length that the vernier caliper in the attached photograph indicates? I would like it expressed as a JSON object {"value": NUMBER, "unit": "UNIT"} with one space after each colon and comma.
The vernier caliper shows {"value": 20.4, "unit": "mm"}
